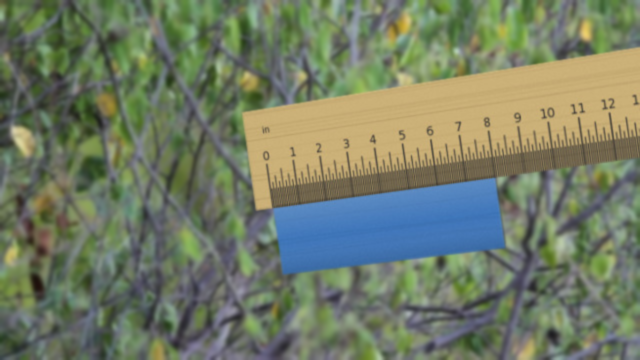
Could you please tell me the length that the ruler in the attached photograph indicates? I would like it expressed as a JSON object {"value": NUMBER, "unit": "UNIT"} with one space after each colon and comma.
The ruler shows {"value": 8, "unit": "in"}
